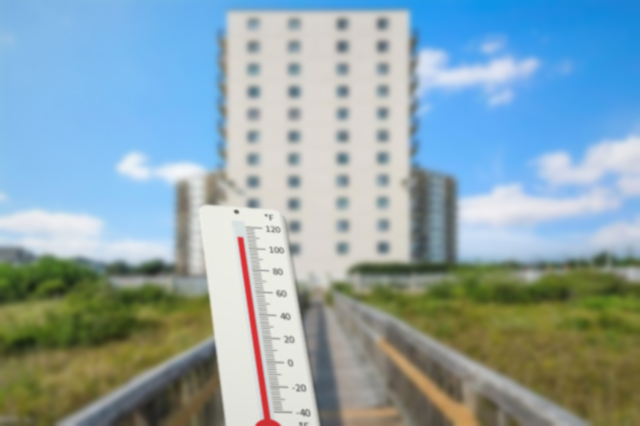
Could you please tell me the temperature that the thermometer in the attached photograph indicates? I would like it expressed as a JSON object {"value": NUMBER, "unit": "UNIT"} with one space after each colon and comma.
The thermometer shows {"value": 110, "unit": "°F"}
